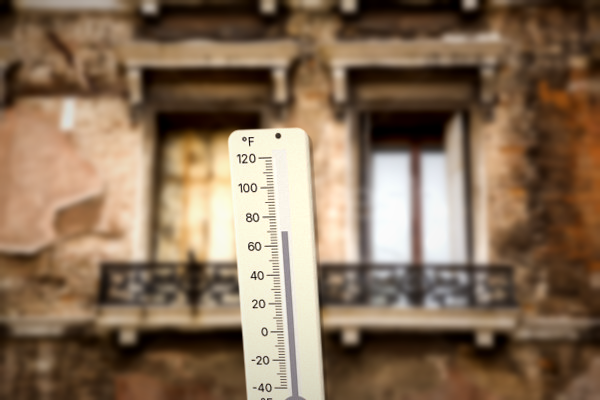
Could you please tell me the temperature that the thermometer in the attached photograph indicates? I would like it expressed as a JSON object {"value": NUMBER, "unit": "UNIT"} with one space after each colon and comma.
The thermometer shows {"value": 70, "unit": "°F"}
